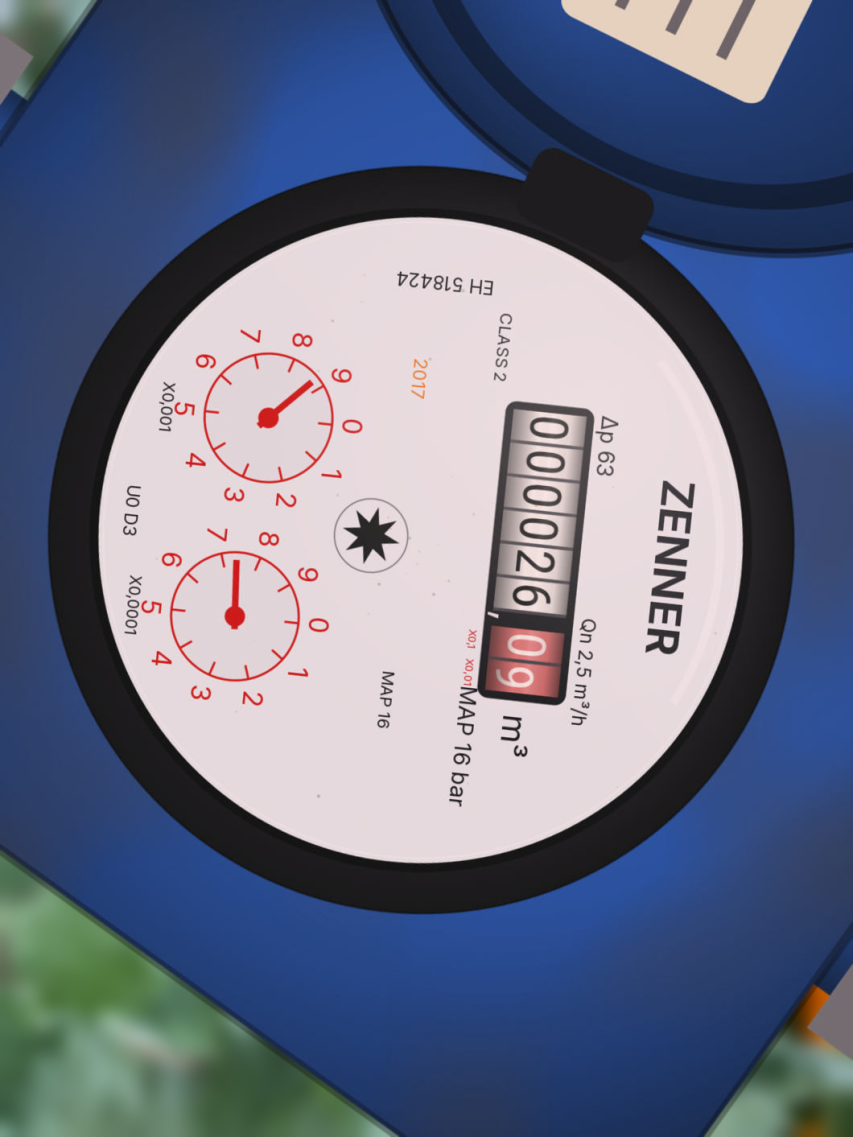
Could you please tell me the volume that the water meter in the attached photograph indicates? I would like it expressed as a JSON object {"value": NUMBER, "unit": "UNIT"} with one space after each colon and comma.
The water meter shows {"value": 26.0887, "unit": "m³"}
